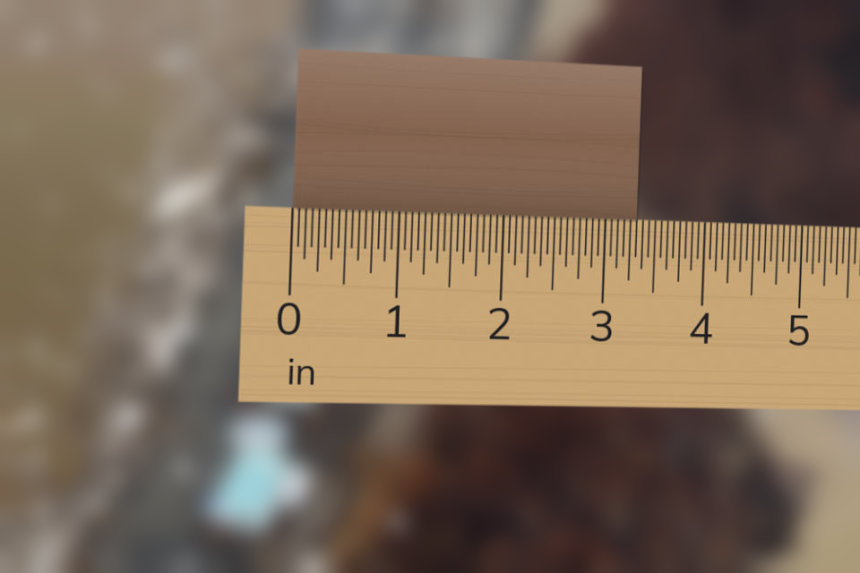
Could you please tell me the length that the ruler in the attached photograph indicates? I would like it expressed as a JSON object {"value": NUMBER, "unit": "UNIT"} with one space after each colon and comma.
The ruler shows {"value": 3.3125, "unit": "in"}
